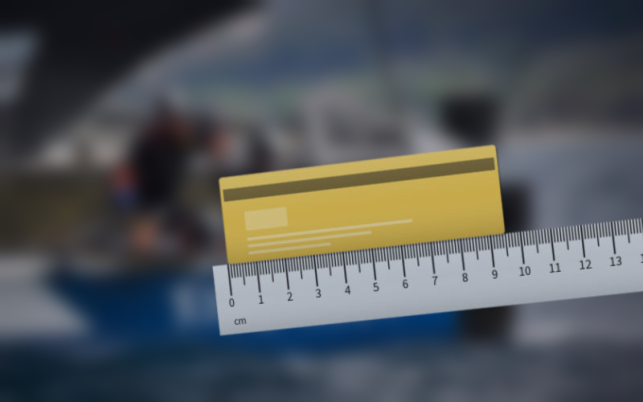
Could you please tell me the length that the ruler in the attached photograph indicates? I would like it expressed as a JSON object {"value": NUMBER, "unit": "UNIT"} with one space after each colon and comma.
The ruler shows {"value": 9.5, "unit": "cm"}
